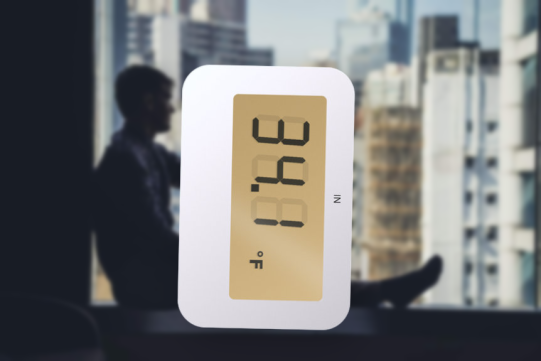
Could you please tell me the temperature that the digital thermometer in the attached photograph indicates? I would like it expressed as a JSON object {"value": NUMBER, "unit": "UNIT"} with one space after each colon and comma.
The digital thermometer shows {"value": 34.1, "unit": "°F"}
